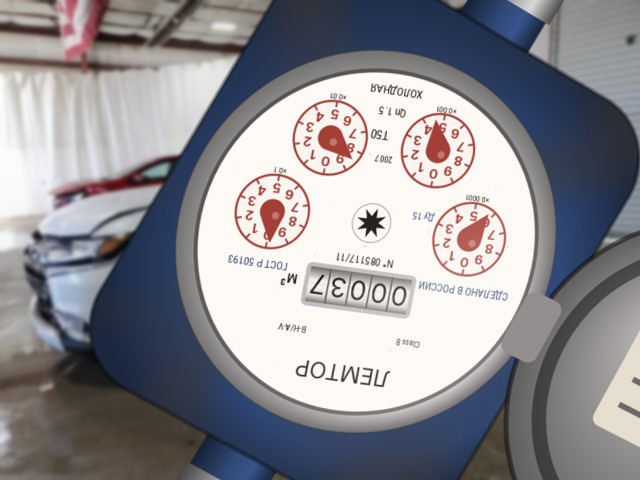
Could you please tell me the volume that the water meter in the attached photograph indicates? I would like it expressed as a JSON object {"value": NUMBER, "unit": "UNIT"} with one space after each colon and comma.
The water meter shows {"value": 36.9845, "unit": "m³"}
